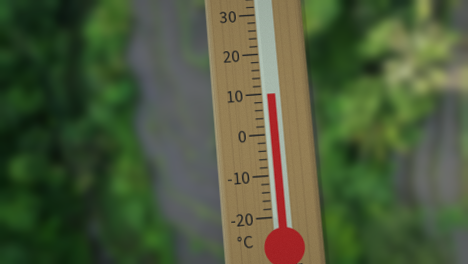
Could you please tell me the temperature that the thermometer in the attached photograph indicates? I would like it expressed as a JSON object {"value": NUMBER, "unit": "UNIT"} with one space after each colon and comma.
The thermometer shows {"value": 10, "unit": "°C"}
